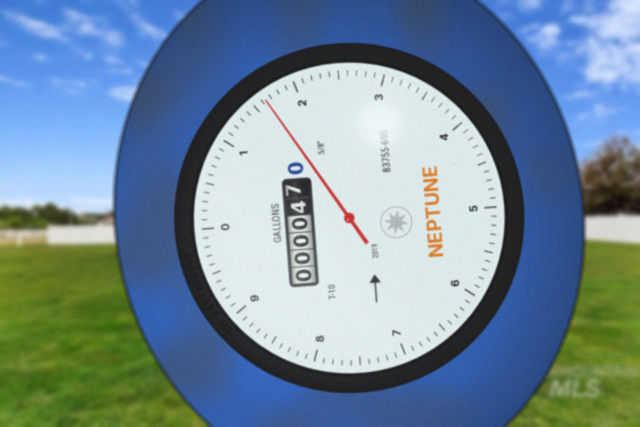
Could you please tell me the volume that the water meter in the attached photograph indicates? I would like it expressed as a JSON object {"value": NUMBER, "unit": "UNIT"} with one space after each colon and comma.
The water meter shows {"value": 471.6, "unit": "gal"}
